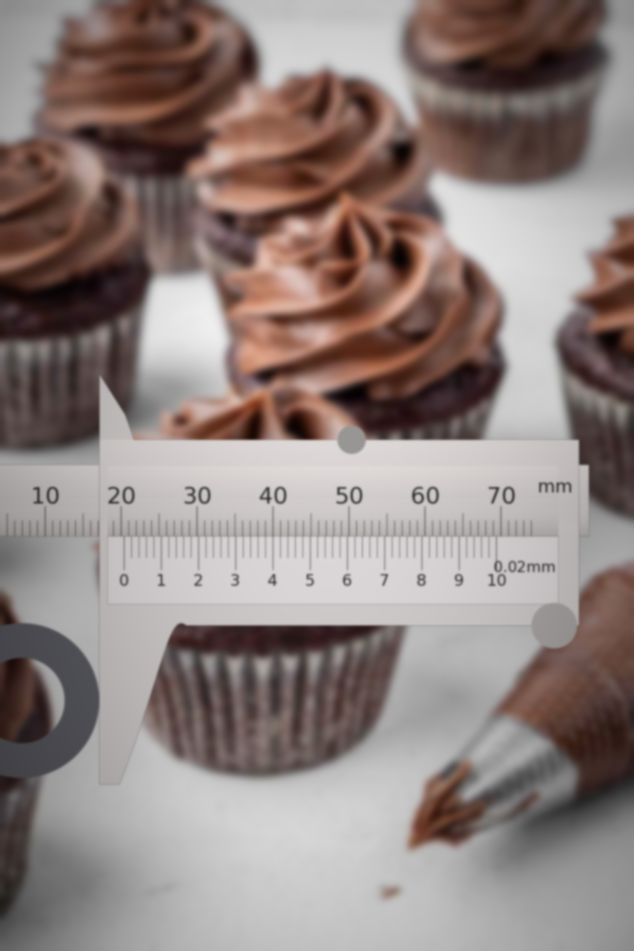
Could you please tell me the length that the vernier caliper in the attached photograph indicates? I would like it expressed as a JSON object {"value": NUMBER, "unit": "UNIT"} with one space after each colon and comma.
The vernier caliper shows {"value": 20.4, "unit": "mm"}
